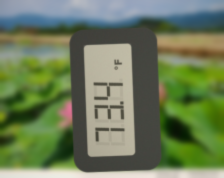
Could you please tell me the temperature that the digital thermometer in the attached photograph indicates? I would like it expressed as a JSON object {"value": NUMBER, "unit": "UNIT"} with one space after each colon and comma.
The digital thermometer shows {"value": 73.4, "unit": "°F"}
